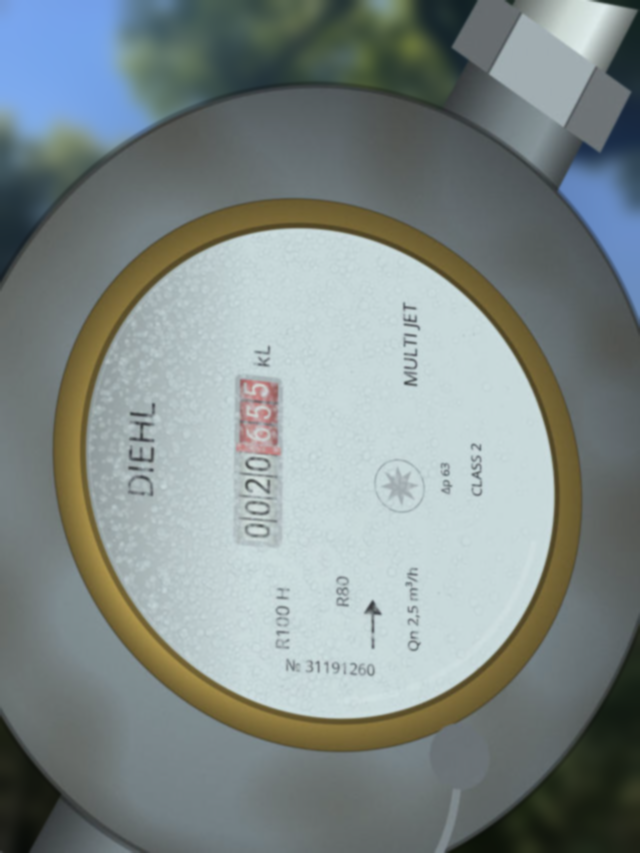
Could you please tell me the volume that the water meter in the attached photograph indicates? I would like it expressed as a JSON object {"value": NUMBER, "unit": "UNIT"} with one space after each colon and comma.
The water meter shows {"value": 20.655, "unit": "kL"}
